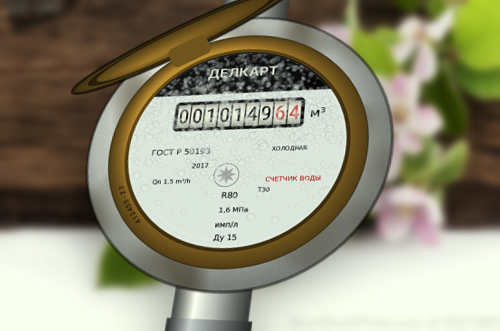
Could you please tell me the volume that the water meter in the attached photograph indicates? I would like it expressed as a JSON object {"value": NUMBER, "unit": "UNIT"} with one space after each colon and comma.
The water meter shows {"value": 10149.64, "unit": "m³"}
